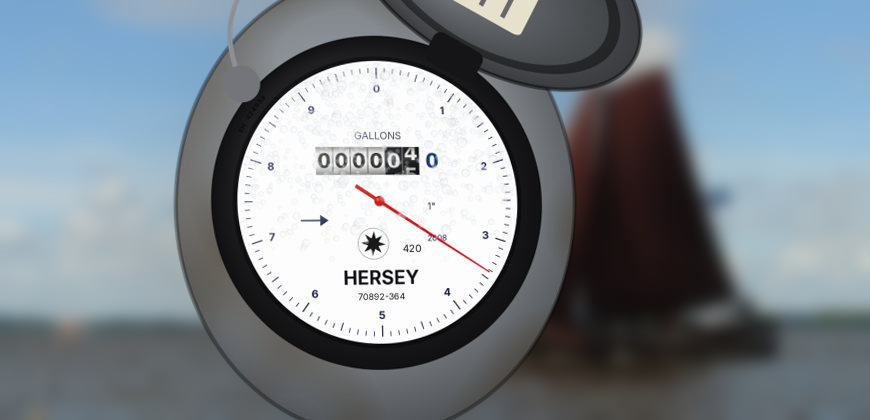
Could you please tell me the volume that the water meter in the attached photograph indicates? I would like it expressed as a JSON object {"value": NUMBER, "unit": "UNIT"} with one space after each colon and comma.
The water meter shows {"value": 43.4, "unit": "gal"}
